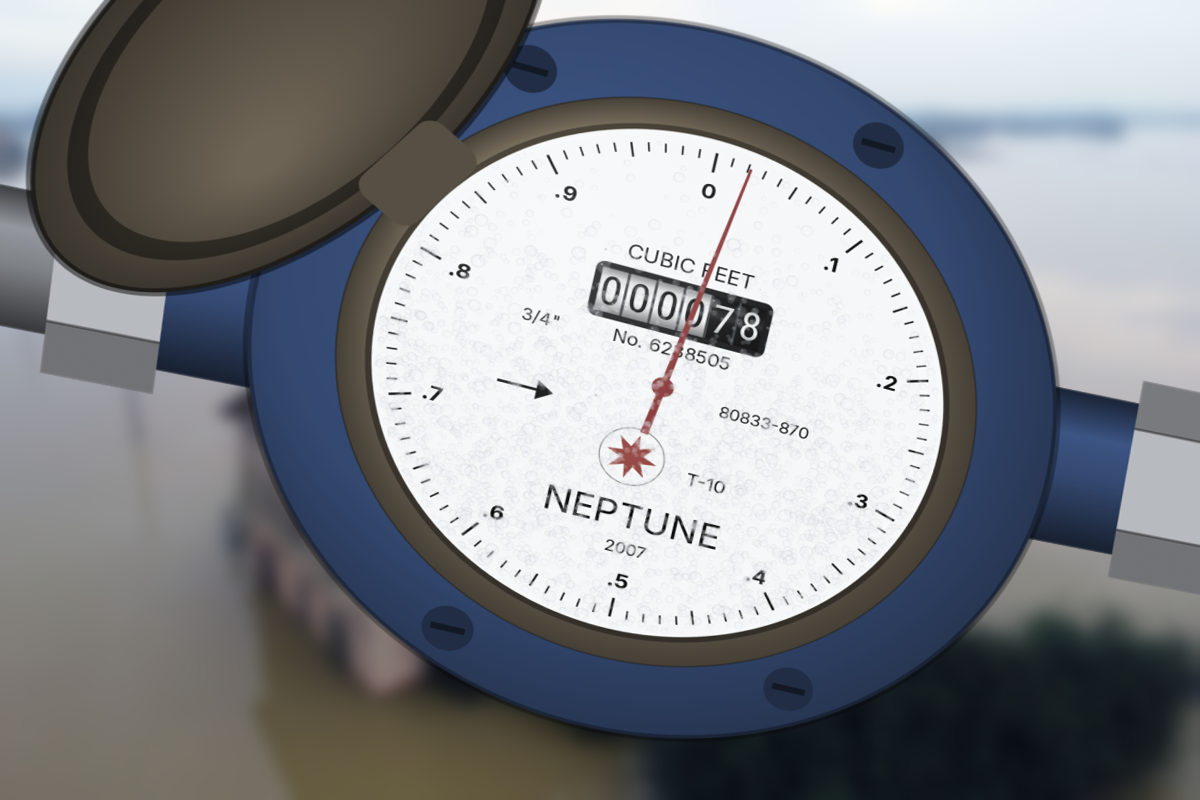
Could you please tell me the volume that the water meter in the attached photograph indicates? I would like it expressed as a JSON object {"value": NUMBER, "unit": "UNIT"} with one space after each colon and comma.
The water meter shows {"value": 78.02, "unit": "ft³"}
